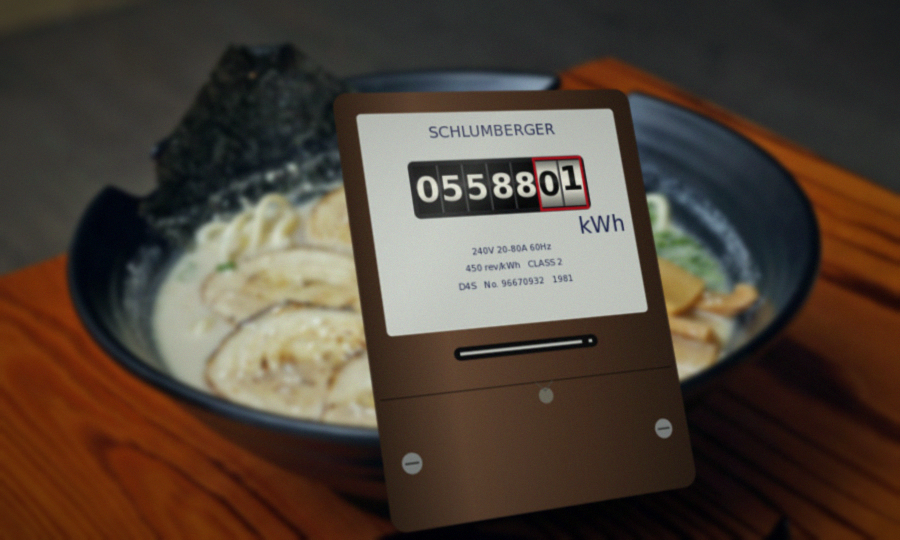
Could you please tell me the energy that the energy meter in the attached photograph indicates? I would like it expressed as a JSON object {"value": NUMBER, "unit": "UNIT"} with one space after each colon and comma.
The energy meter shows {"value": 5588.01, "unit": "kWh"}
